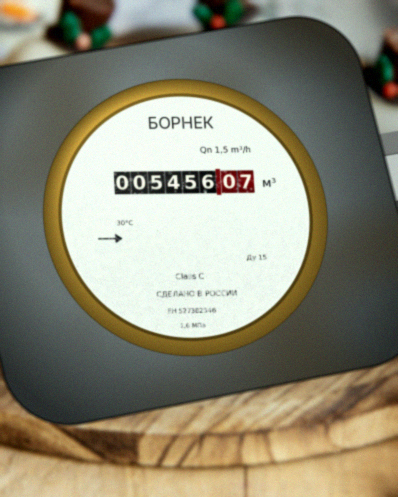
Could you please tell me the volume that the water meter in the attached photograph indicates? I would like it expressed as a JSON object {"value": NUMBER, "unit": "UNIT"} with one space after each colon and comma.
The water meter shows {"value": 5456.07, "unit": "m³"}
